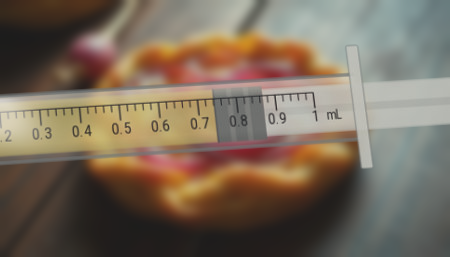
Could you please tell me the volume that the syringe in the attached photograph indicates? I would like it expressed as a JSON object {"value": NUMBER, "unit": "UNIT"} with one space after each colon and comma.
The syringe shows {"value": 0.74, "unit": "mL"}
